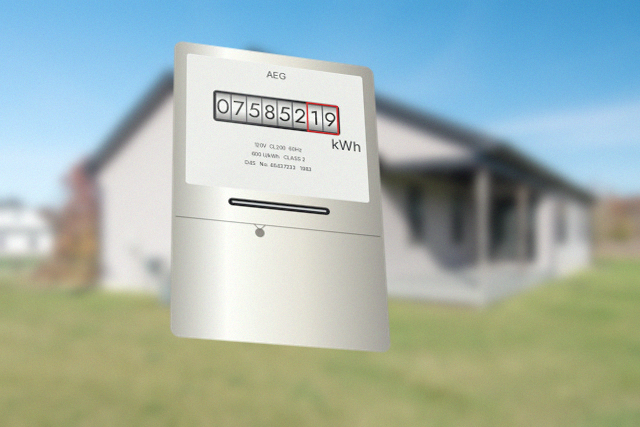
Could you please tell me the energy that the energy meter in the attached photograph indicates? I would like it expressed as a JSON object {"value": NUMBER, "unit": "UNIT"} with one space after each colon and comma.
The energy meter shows {"value": 75852.19, "unit": "kWh"}
